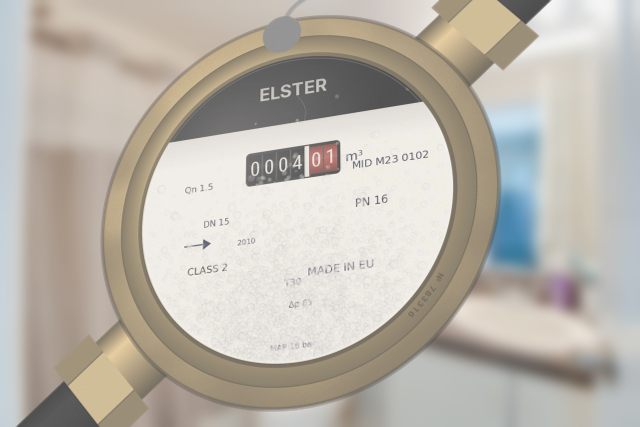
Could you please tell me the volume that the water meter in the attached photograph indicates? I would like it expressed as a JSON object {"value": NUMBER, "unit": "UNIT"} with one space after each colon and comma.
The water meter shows {"value": 4.01, "unit": "m³"}
